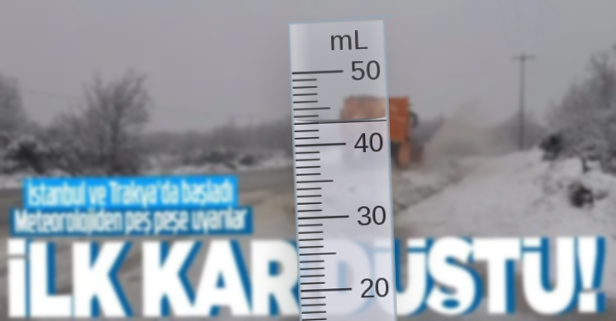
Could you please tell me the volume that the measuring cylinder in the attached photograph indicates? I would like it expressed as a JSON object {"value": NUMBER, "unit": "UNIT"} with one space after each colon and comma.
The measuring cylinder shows {"value": 43, "unit": "mL"}
